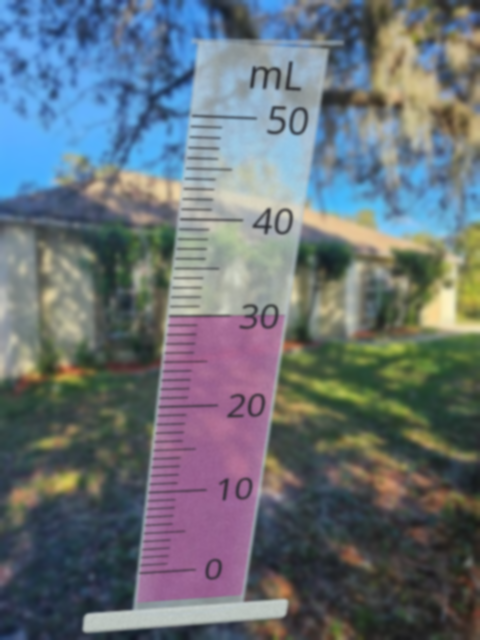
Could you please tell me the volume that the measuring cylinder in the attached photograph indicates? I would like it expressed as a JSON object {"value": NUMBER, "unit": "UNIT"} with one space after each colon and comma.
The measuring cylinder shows {"value": 30, "unit": "mL"}
